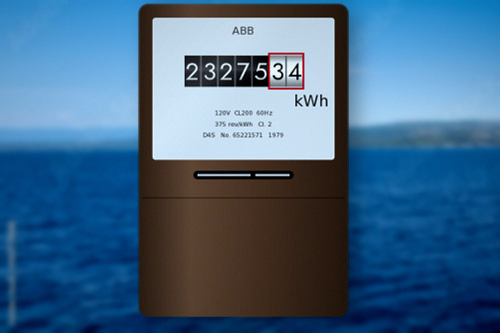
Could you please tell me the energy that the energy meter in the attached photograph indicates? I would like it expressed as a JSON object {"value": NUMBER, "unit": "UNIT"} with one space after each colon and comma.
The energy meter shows {"value": 23275.34, "unit": "kWh"}
